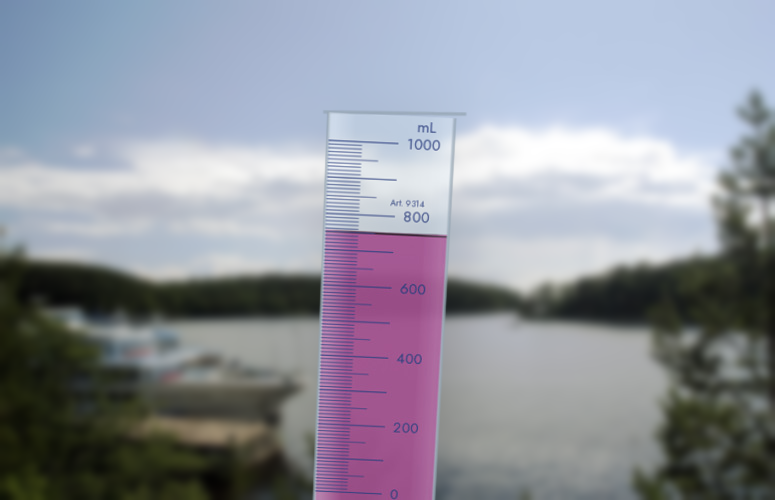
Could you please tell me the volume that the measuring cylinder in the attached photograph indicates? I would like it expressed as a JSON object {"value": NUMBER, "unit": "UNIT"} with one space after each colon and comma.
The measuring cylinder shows {"value": 750, "unit": "mL"}
